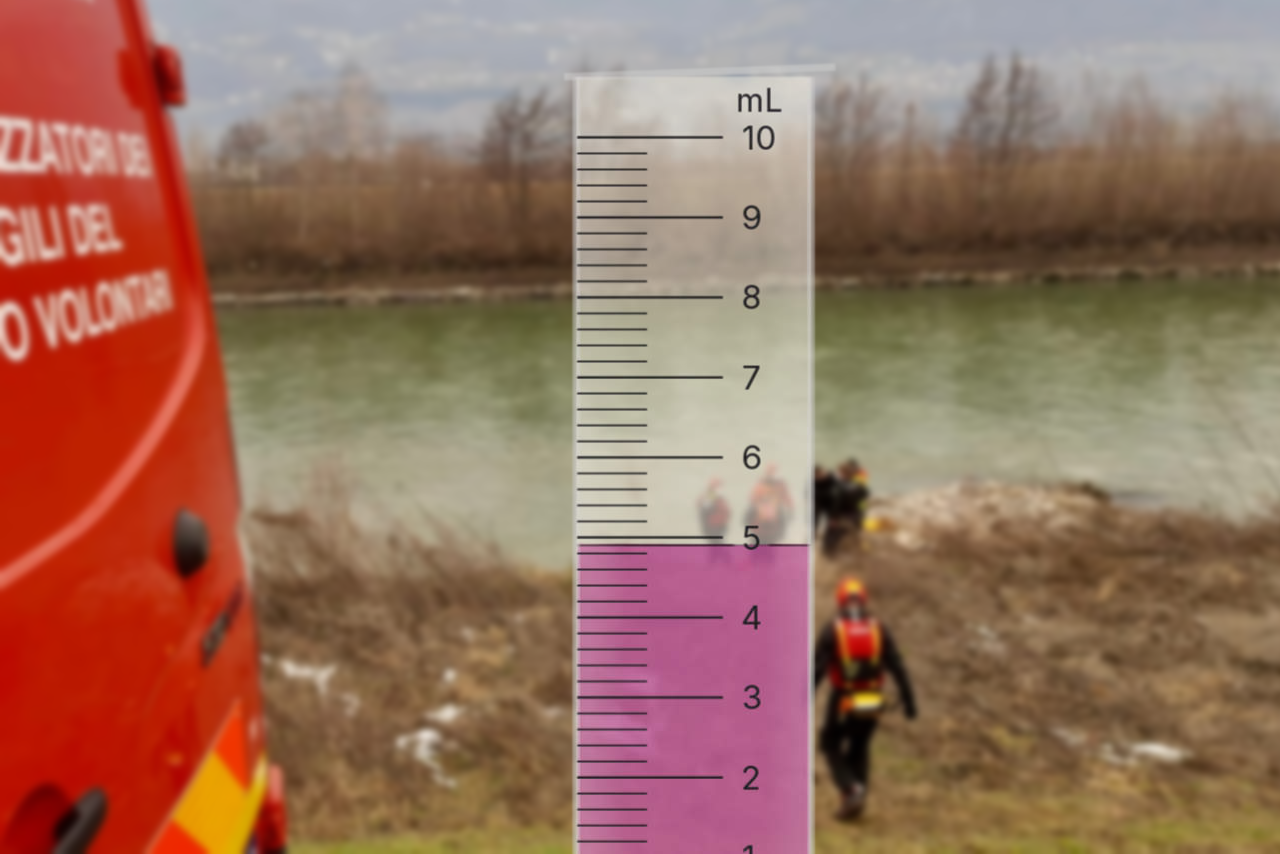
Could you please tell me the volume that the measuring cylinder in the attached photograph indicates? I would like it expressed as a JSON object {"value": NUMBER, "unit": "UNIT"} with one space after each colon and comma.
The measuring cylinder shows {"value": 4.9, "unit": "mL"}
